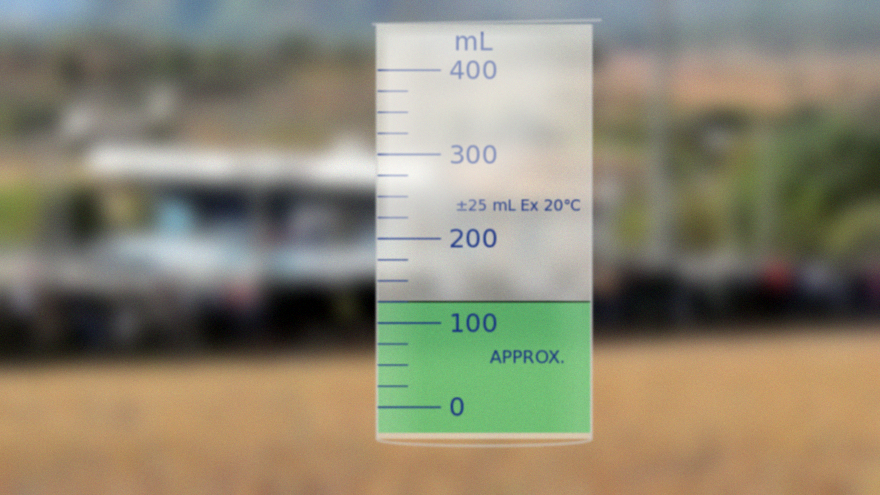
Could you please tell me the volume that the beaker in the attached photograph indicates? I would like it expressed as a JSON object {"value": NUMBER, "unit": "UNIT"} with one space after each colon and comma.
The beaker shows {"value": 125, "unit": "mL"}
